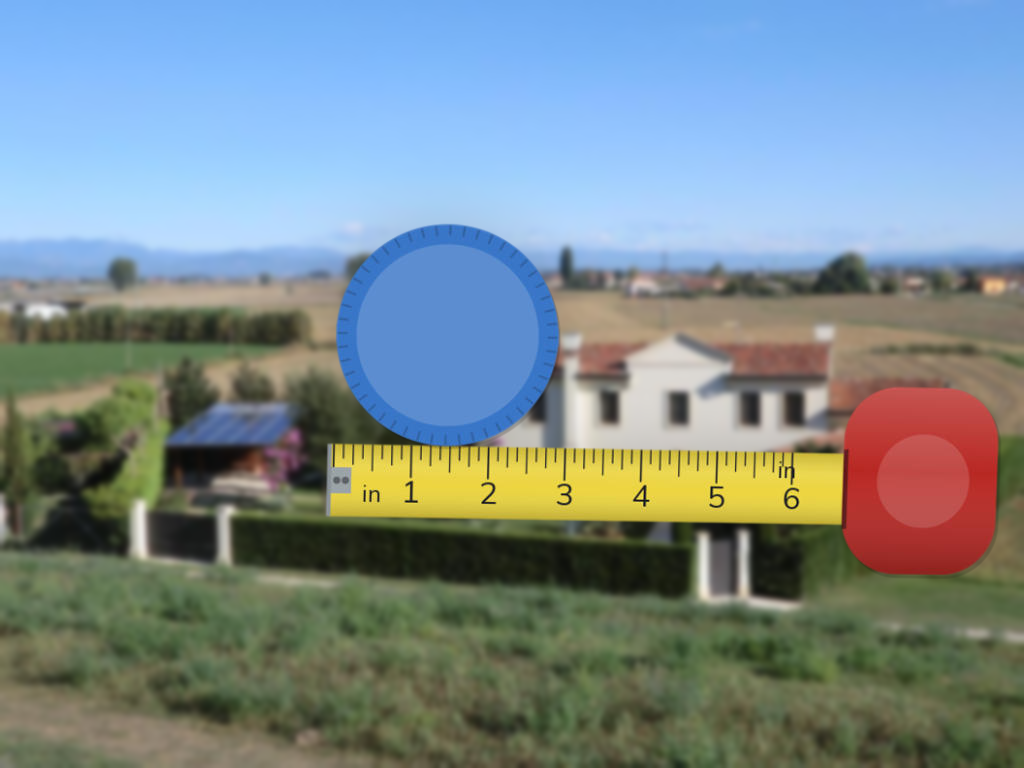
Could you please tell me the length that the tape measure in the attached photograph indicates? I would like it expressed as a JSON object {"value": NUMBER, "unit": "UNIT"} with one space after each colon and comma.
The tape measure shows {"value": 2.875, "unit": "in"}
